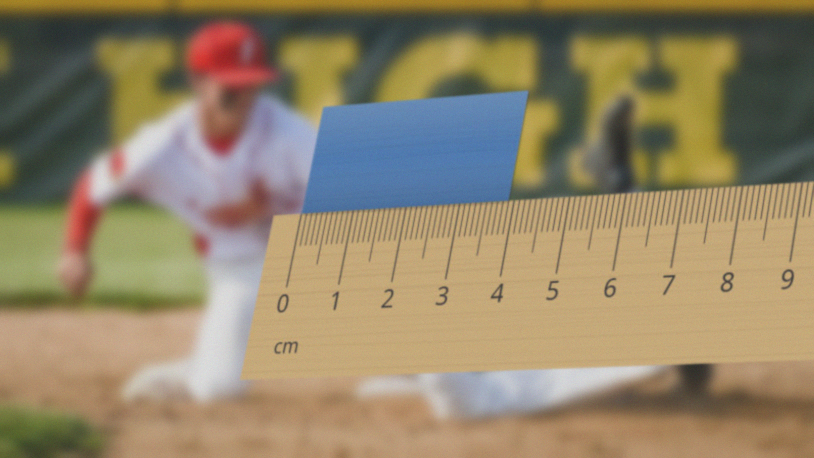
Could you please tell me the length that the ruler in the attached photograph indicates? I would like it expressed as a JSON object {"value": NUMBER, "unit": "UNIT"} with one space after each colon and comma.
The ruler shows {"value": 3.9, "unit": "cm"}
